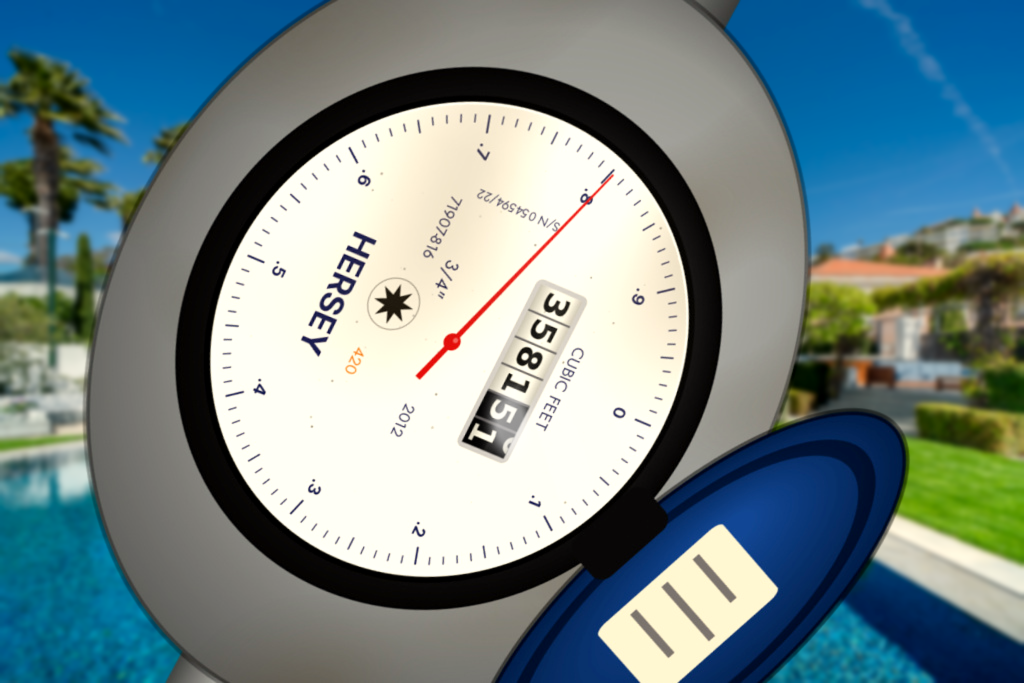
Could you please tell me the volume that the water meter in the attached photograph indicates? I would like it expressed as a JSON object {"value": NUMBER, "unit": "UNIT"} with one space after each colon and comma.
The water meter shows {"value": 358150.80, "unit": "ft³"}
